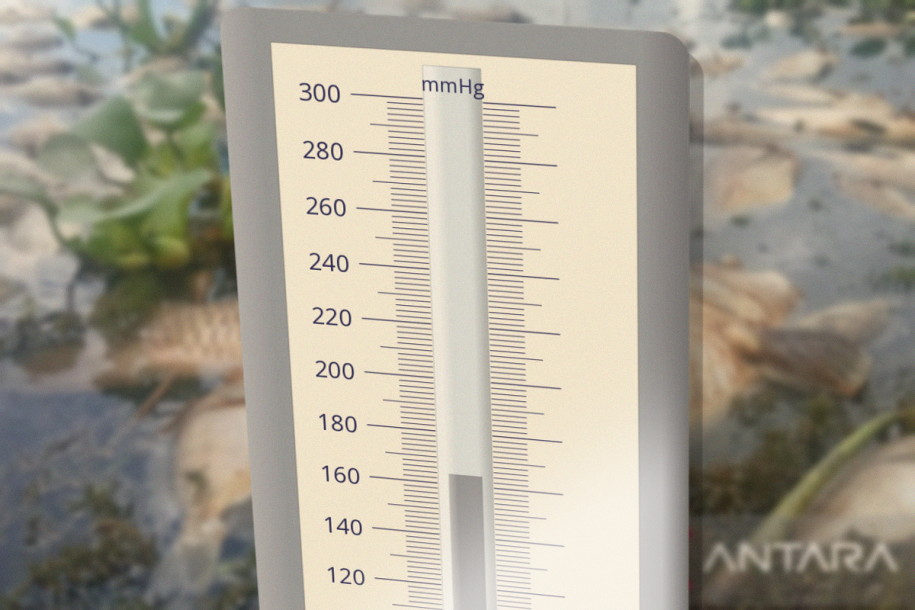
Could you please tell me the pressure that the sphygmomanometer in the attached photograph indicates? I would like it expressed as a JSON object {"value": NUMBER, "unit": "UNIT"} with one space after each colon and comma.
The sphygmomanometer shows {"value": 164, "unit": "mmHg"}
